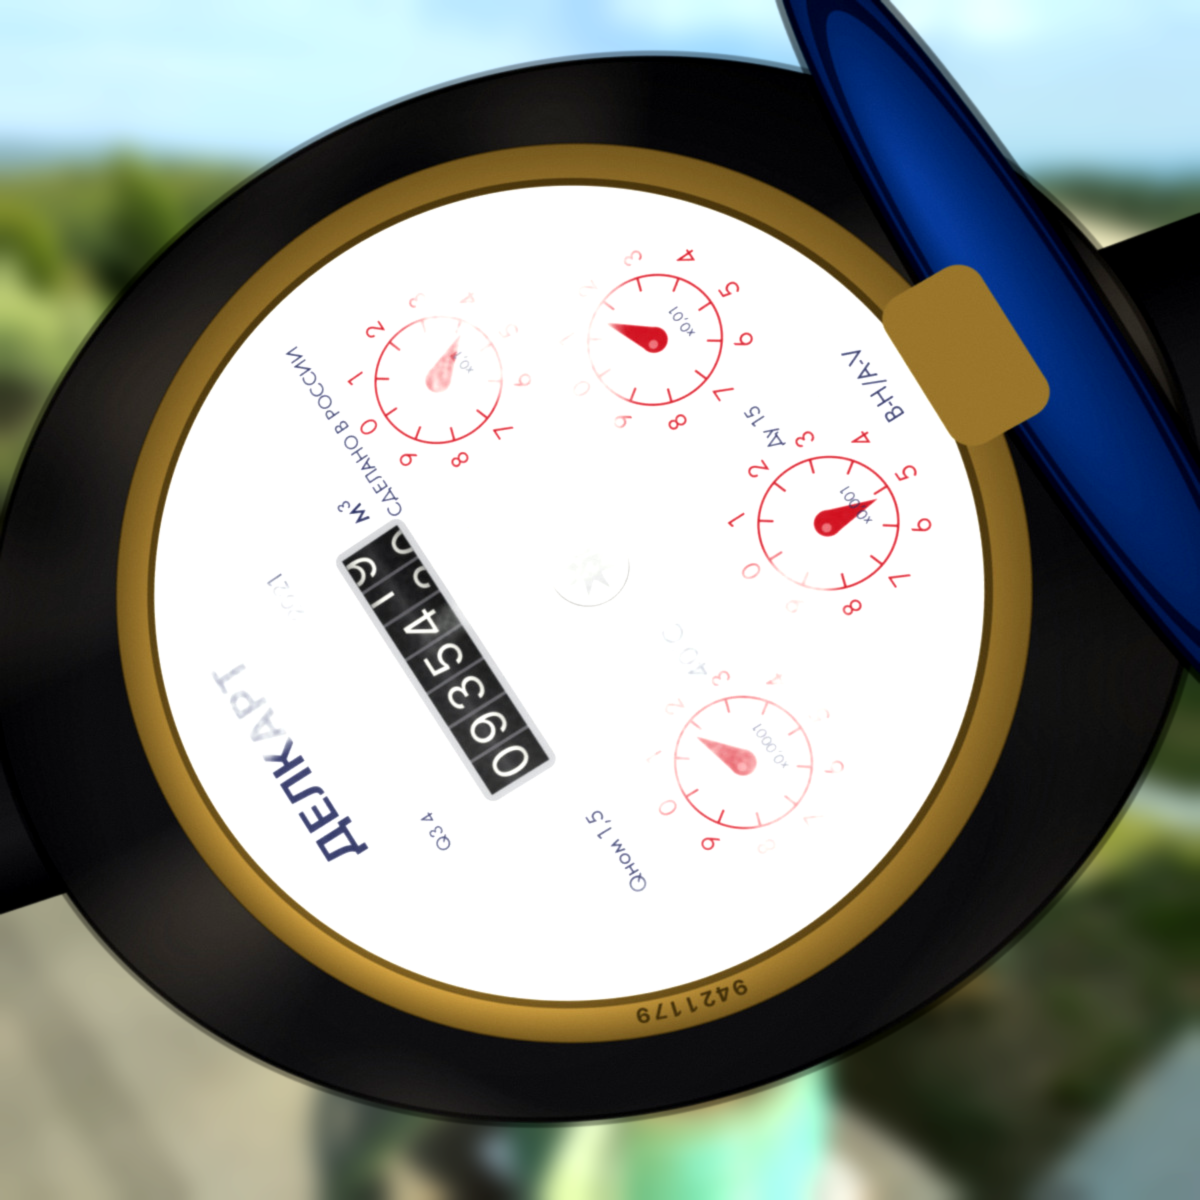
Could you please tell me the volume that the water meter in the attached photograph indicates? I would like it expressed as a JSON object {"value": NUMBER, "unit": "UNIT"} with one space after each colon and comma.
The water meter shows {"value": 935419.4151, "unit": "m³"}
